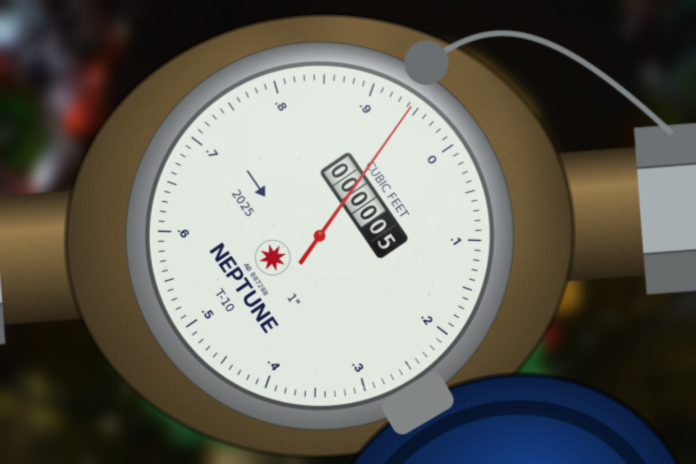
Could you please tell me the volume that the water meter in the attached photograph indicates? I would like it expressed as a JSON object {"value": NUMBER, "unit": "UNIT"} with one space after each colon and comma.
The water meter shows {"value": 4.94, "unit": "ft³"}
